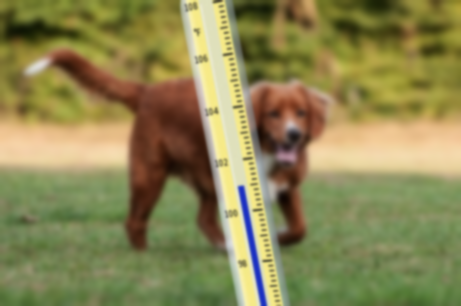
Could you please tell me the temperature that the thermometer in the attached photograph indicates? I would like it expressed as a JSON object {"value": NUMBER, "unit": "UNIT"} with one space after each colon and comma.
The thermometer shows {"value": 101, "unit": "°F"}
